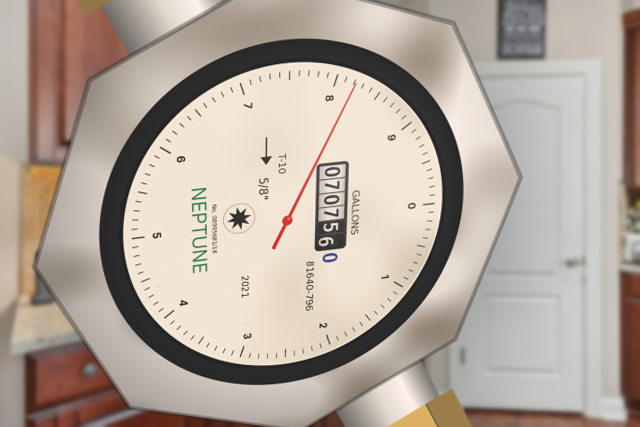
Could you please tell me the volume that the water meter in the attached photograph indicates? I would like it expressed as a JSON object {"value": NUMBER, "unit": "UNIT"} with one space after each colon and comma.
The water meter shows {"value": 707558.2, "unit": "gal"}
